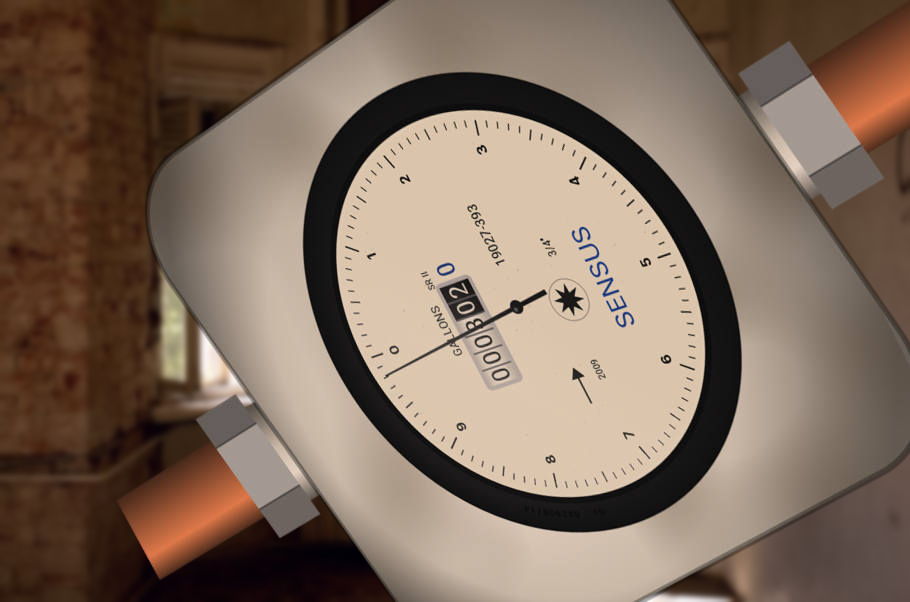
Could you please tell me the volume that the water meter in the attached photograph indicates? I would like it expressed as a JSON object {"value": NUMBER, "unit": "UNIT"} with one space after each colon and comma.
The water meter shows {"value": 3019.8, "unit": "gal"}
